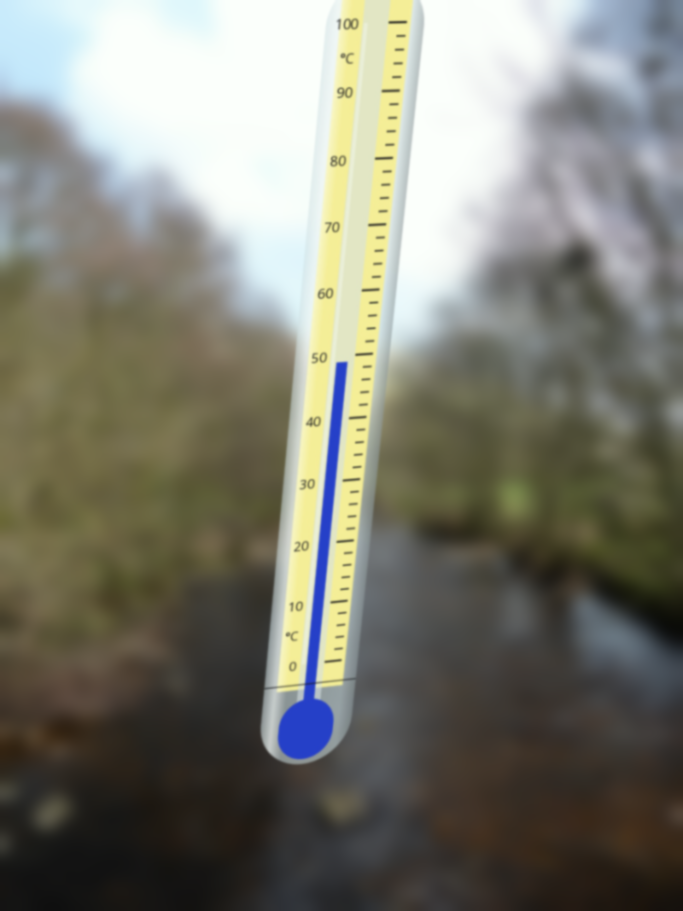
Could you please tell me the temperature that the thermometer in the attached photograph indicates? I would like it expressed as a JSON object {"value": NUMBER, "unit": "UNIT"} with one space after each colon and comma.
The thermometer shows {"value": 49, "unit": "°C"}
